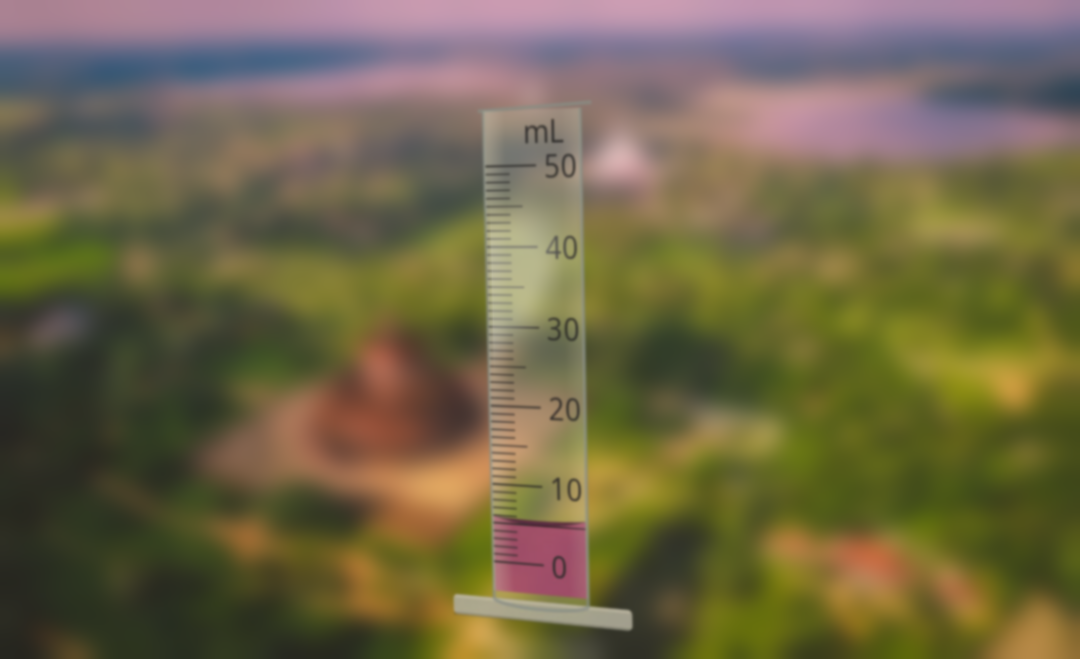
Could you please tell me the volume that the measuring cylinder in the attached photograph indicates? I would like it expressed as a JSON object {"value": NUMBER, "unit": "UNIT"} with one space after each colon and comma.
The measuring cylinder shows {"value": 5, "unit": "mL"}
